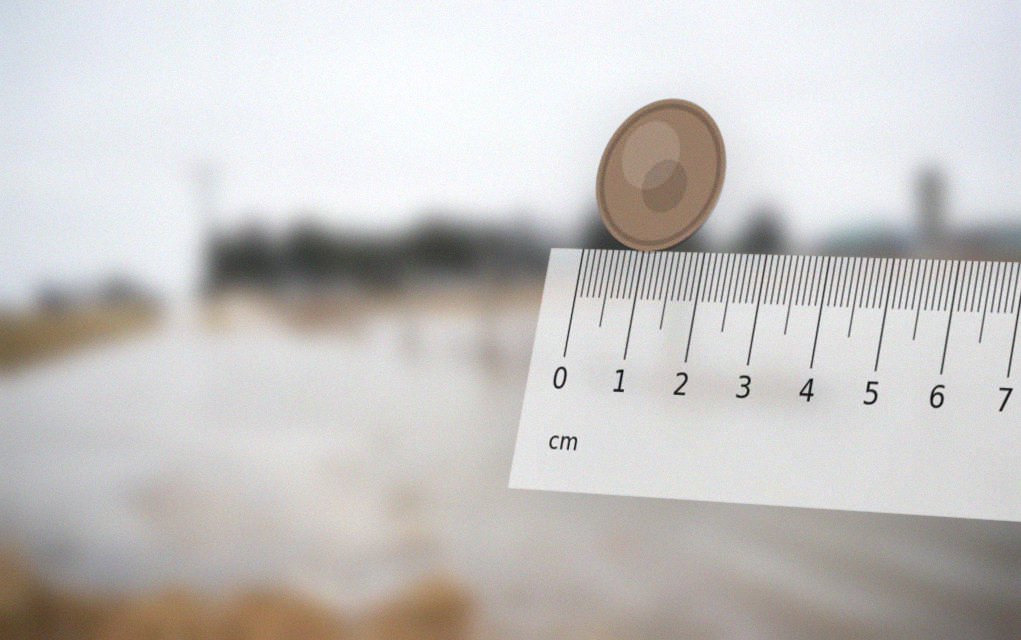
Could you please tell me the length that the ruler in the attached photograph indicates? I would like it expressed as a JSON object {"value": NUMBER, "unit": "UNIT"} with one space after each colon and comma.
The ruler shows {"value": 2.1, "unit": "cm"}
